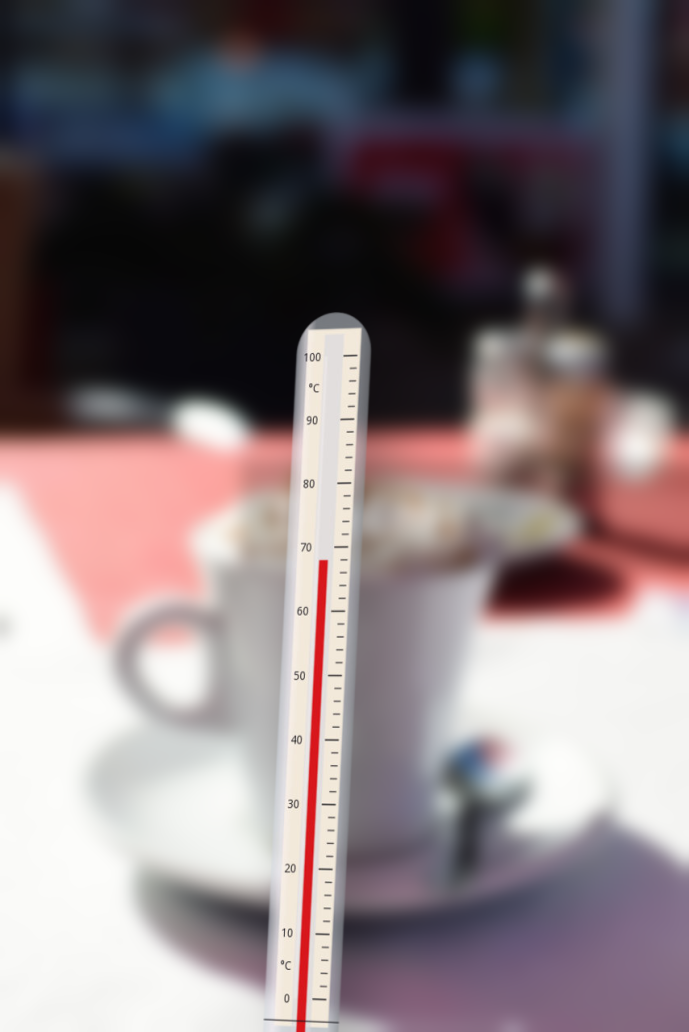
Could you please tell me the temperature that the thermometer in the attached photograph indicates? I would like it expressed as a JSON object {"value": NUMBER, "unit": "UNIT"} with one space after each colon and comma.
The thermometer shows {"value": 68, "unit": "°C"}
